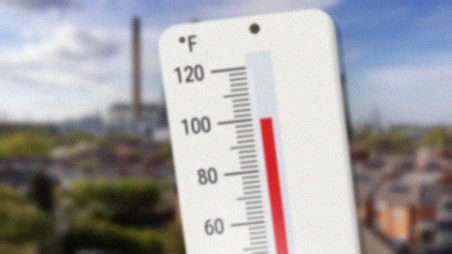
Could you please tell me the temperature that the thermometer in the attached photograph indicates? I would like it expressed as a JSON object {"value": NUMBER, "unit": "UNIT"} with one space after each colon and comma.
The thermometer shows {"value": 100, "unit": "°F"}
